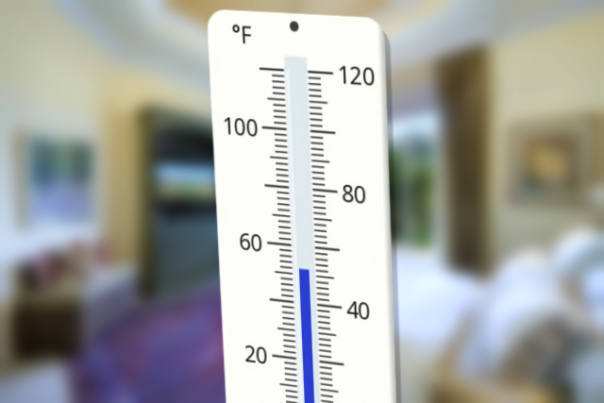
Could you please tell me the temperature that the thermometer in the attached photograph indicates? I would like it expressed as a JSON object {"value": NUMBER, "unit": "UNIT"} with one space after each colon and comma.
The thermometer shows {"value": 52, "unit": "°F"}
